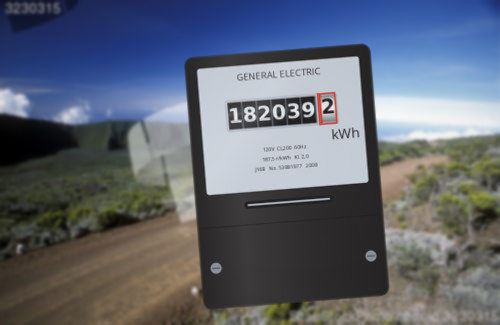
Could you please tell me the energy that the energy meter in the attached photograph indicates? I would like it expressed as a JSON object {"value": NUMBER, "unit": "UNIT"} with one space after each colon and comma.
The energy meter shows {"value": 182039.2, "unit": "kWh"}
